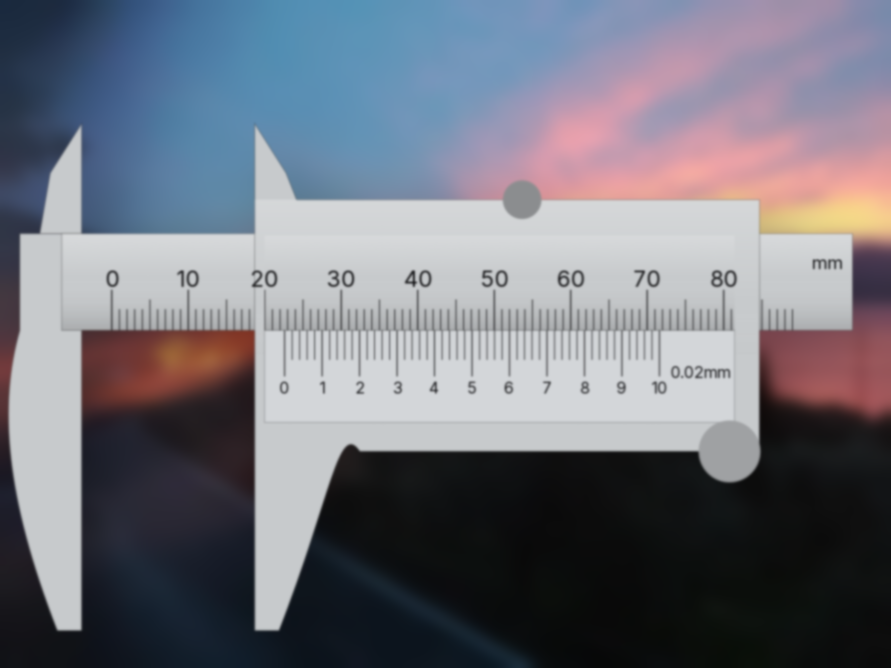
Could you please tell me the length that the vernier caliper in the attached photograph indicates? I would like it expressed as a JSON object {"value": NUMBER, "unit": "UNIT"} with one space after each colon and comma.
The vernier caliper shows {"value": 22.6, "unit": "mm"}
